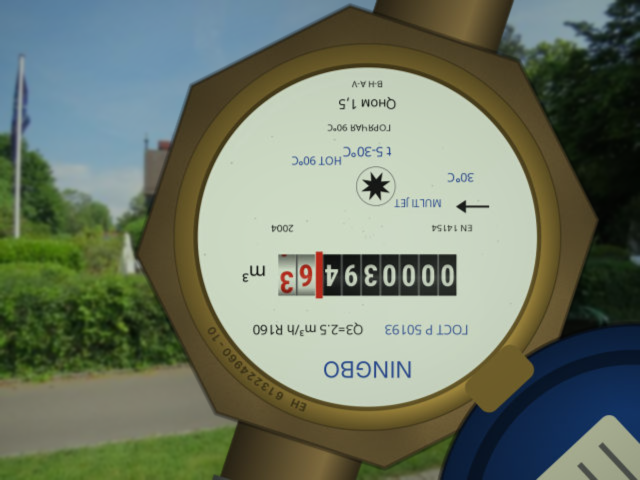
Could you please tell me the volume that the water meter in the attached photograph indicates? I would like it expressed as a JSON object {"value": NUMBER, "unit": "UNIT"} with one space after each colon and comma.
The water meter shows {"value": 394.63, "unit": "m³"}
